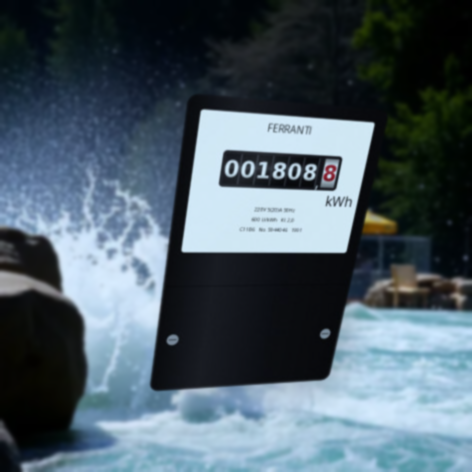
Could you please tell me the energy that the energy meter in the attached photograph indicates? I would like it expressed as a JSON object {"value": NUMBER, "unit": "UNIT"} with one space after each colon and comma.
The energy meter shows {"value": 1808.8, "unit": "kWh"}
